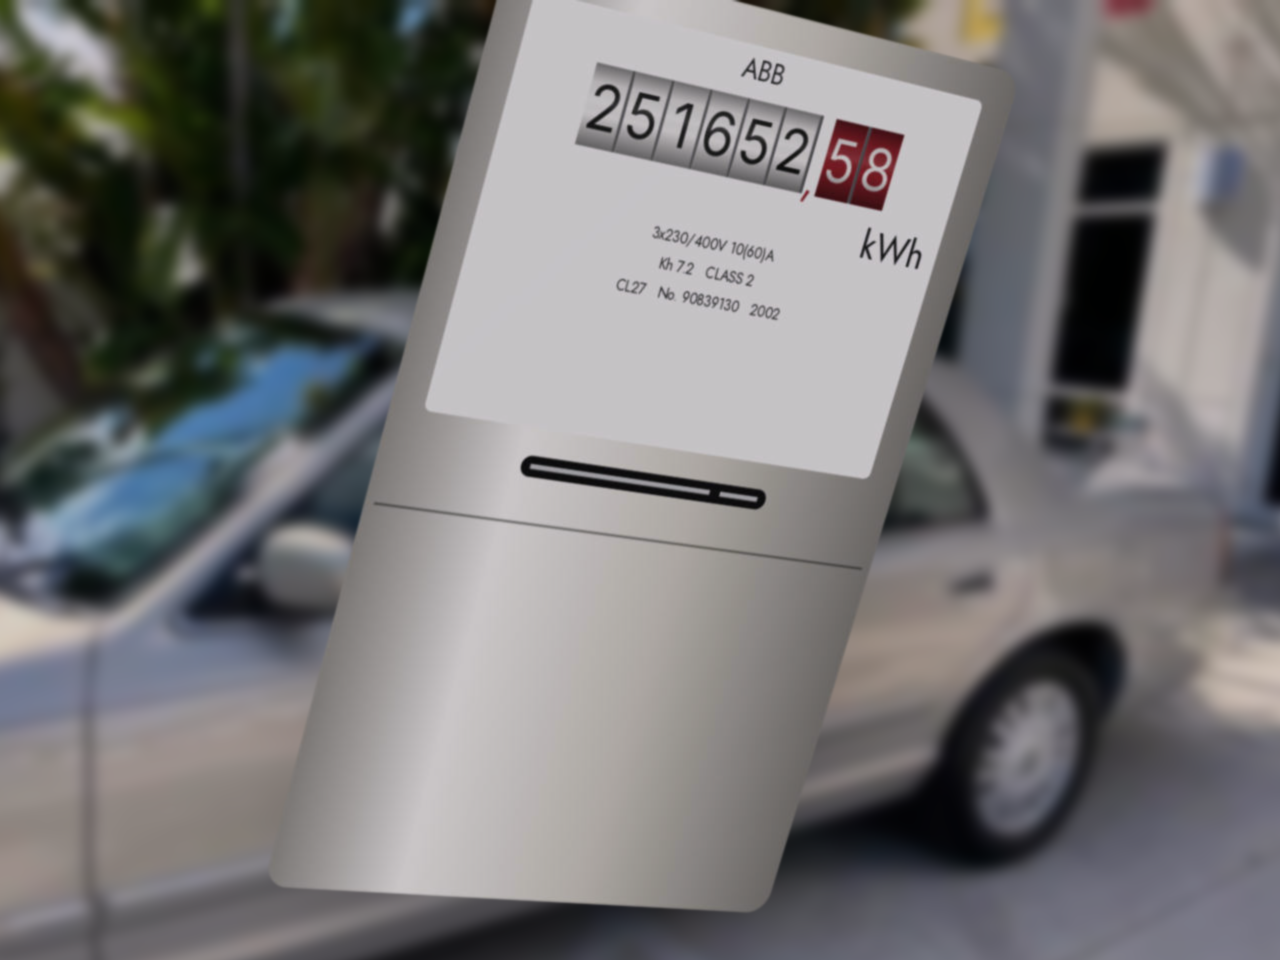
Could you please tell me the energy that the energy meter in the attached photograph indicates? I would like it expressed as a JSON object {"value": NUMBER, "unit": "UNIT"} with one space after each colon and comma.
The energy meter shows {"value": 251652.58, "unit": "kWh"}
